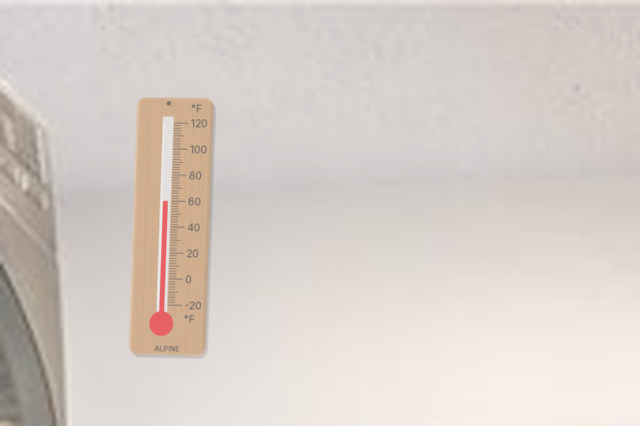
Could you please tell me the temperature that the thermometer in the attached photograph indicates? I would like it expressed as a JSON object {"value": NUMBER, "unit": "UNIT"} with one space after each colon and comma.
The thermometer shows {"value": 60, "unit": "°F"}
